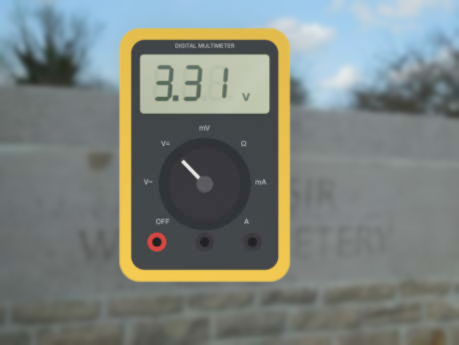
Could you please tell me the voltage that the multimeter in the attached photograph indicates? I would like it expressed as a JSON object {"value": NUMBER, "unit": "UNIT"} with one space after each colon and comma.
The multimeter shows {"value": 3.31, "unit": "V"}
